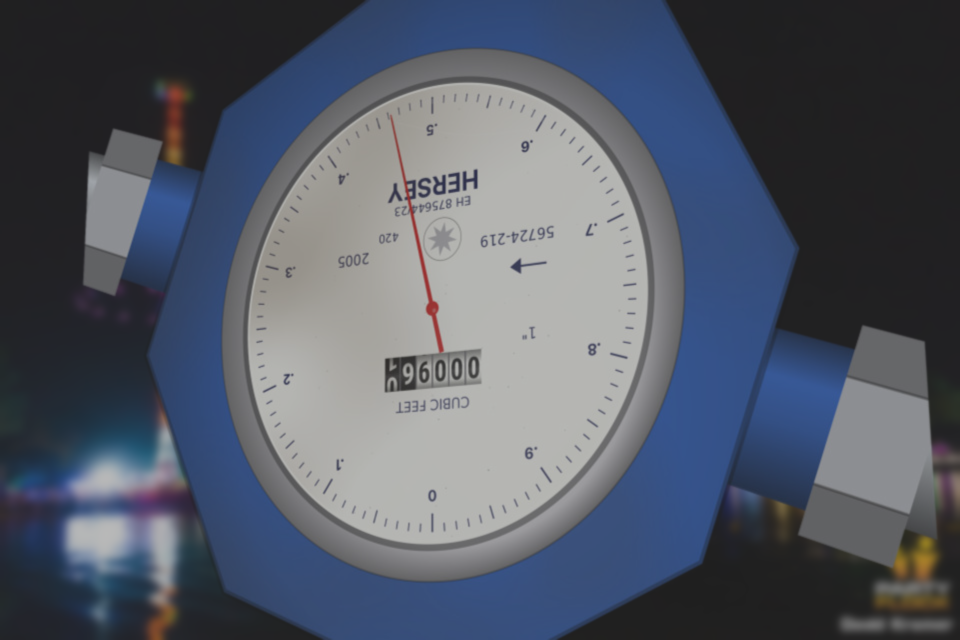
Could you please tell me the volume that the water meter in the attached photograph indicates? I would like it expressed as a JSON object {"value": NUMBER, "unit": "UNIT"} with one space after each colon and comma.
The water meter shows {"value": 960.46, "unit": "ft³"}
